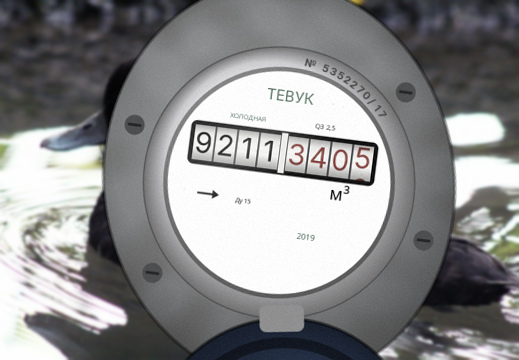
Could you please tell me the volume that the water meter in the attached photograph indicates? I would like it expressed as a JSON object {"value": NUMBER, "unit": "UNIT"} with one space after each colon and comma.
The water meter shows {"value": 9211.3405, "unit": "m³"}
